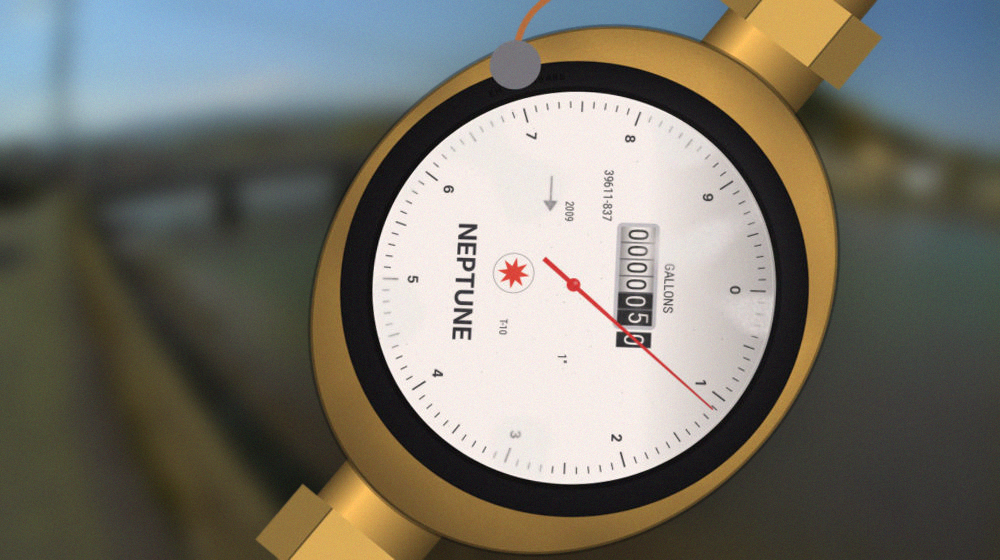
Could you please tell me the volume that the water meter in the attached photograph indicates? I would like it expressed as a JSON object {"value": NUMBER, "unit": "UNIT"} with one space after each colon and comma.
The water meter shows {"value": 51.1, "unit": "gal"}
